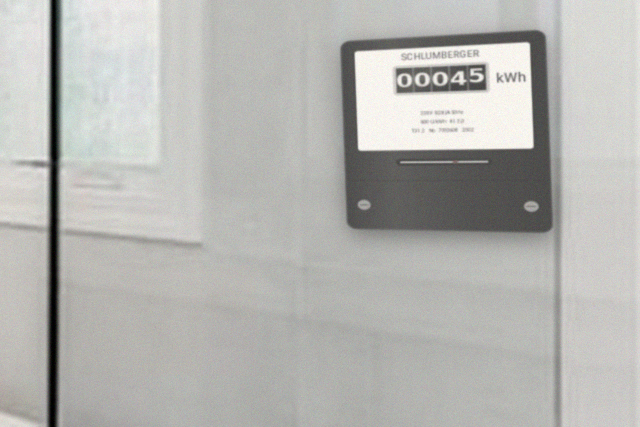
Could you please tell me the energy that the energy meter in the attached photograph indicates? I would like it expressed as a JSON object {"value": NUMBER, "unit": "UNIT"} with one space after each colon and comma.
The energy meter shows {"value": 45, "unit": "kWh"}
